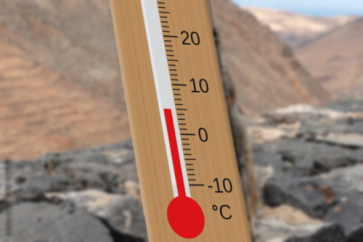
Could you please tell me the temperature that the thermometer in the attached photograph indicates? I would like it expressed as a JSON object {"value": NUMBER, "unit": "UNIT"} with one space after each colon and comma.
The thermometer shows {"value": 5, "unit": "°C"}
